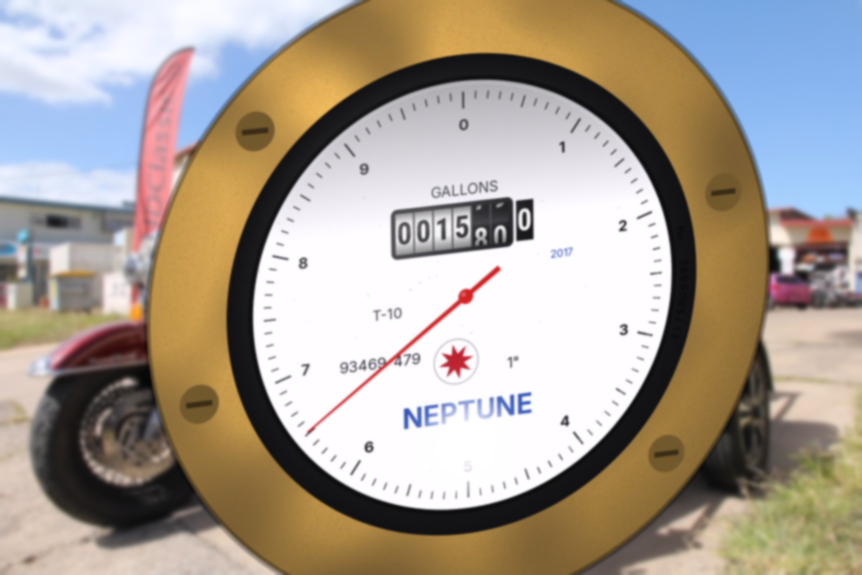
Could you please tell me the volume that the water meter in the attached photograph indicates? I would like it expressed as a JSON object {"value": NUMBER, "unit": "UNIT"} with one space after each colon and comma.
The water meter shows {"value": 15796.5, "unit": "gal"}
